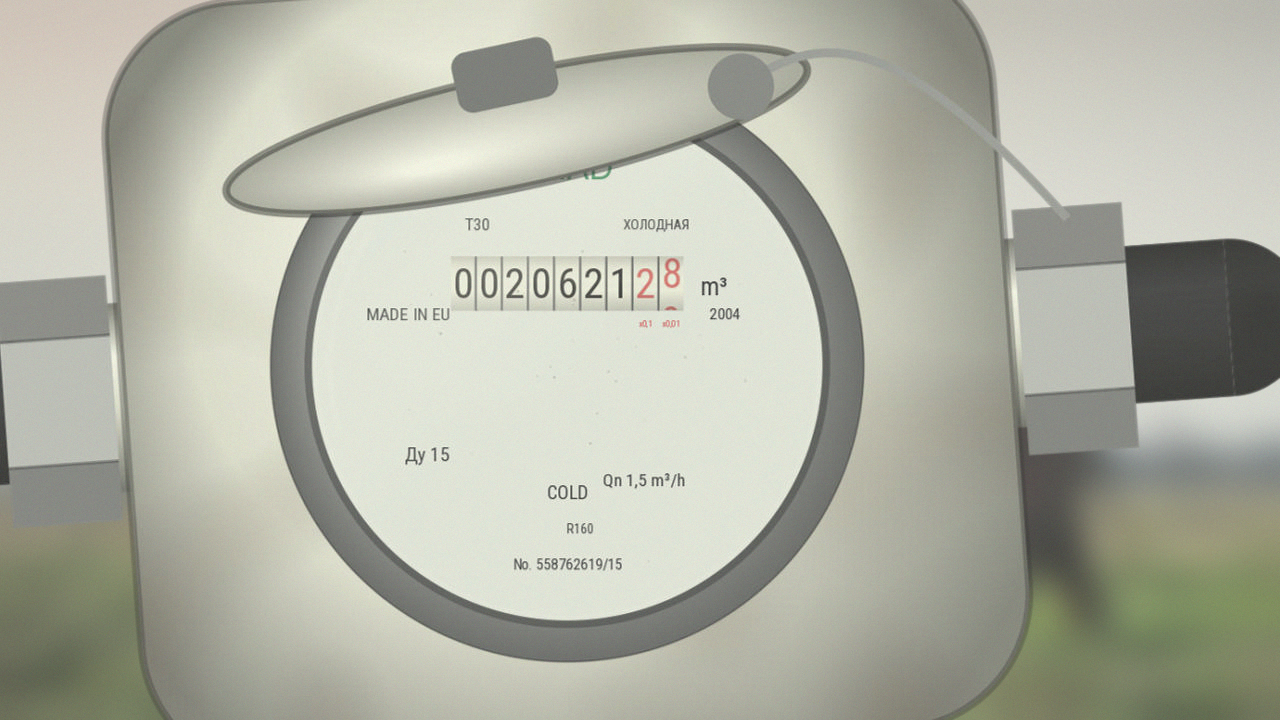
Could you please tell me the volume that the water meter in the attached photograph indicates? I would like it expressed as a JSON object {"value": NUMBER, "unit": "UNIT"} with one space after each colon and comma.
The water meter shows {"value": 20621.28, "unit": "m³"}
